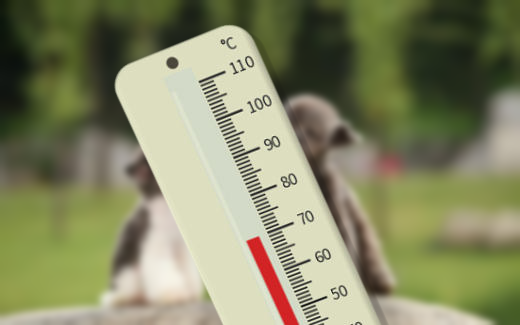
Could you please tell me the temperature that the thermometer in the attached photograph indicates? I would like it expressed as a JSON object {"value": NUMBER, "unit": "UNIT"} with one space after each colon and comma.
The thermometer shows {"value": 70, "unit": "°C"}
